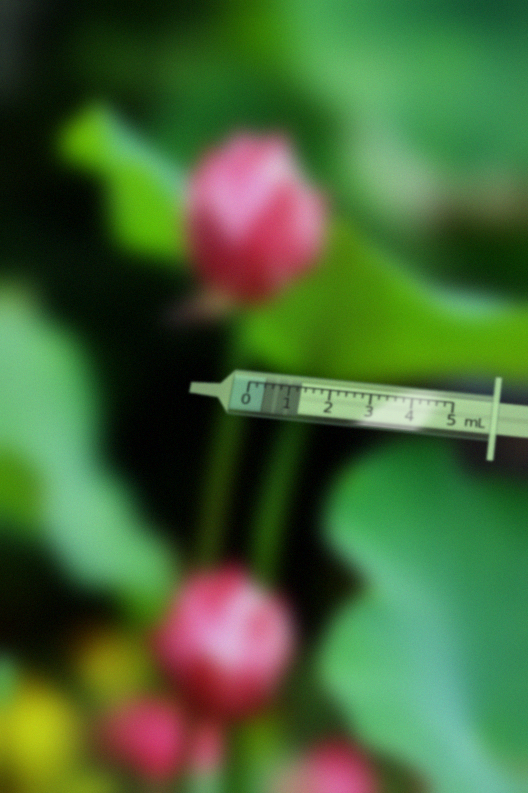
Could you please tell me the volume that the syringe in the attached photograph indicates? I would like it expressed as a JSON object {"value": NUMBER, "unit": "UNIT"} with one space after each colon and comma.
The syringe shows {"value": 0.4, "unit": "mL"}
